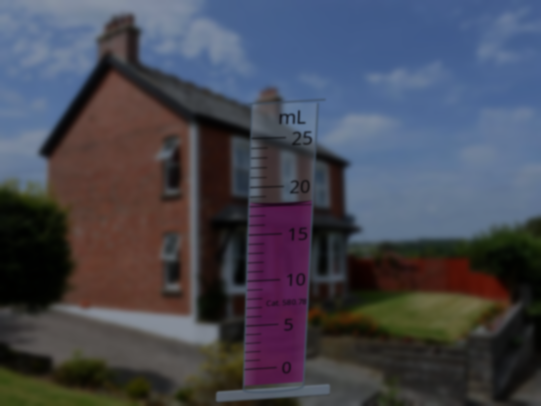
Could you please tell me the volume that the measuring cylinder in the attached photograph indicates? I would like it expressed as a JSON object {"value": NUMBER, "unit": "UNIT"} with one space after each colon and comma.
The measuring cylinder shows {"value": 18, "unit": "mL"}
